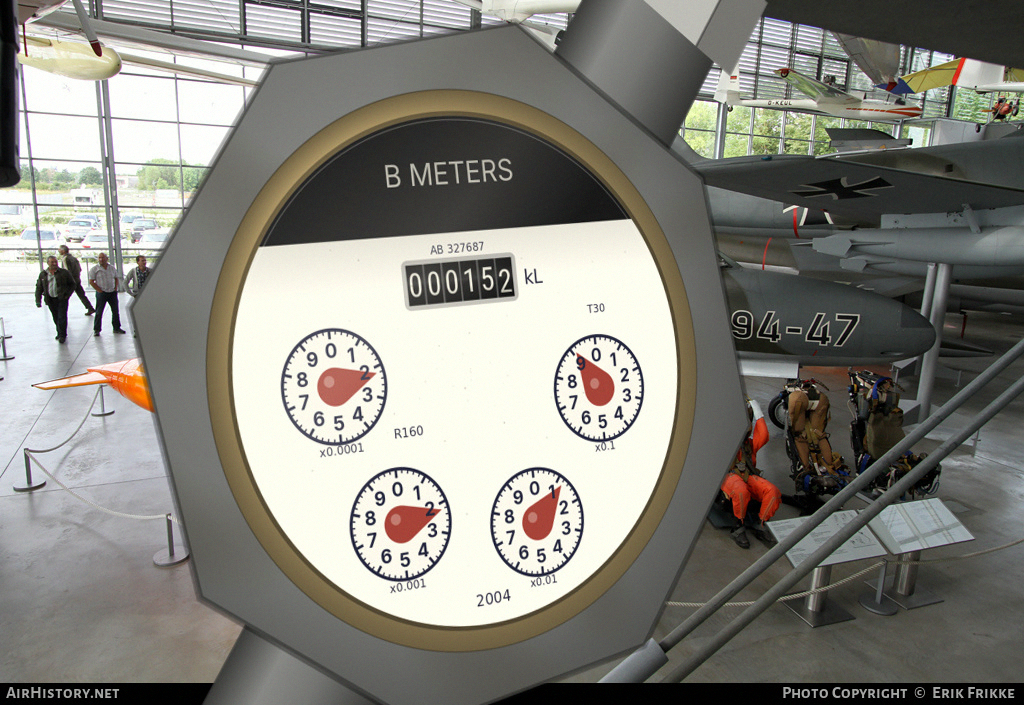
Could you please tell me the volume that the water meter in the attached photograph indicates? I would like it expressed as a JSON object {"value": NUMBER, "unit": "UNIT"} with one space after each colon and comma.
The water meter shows {"value": 151.9122, "unit": "kL"}
